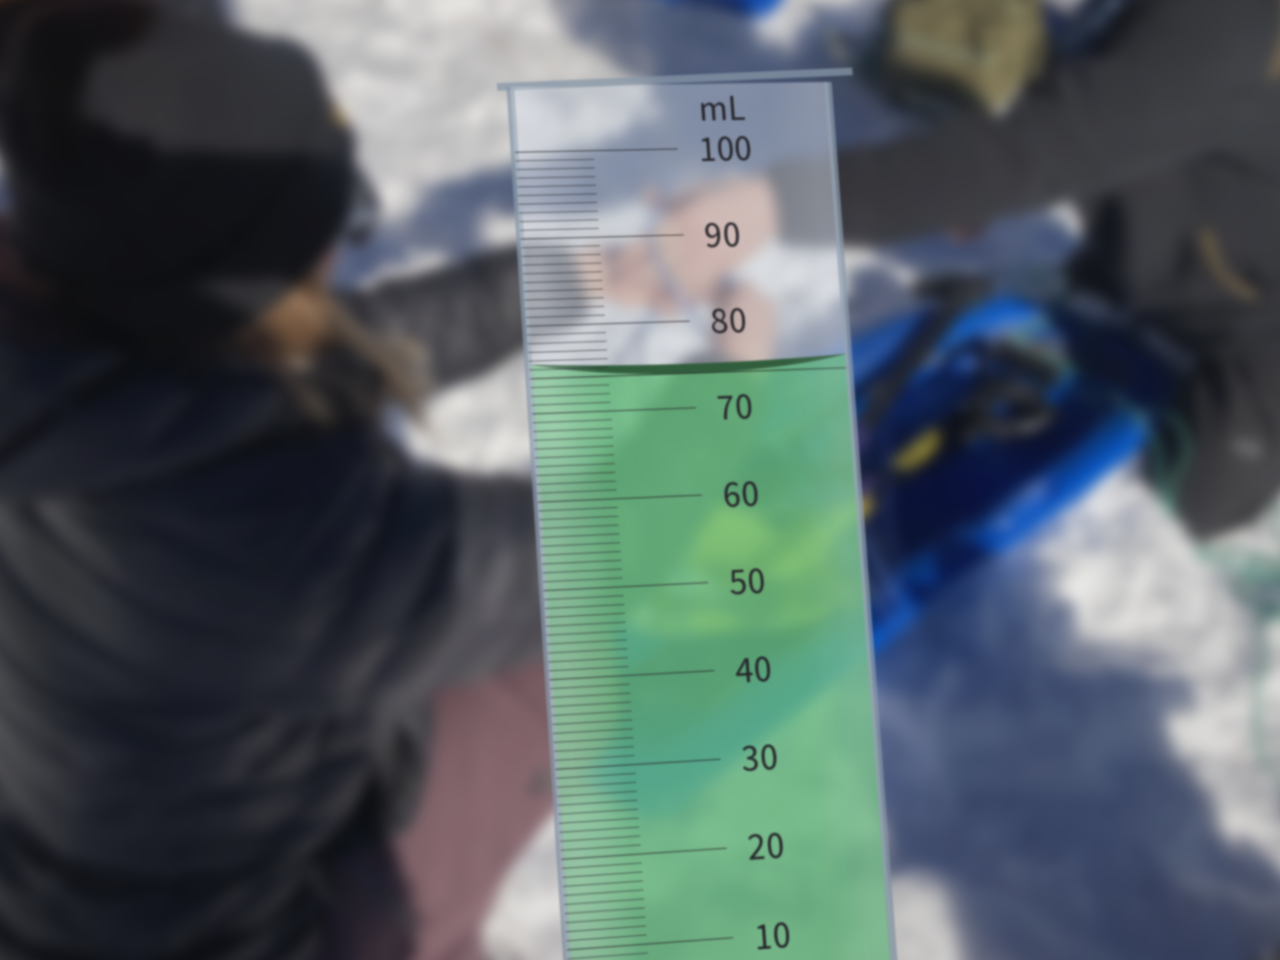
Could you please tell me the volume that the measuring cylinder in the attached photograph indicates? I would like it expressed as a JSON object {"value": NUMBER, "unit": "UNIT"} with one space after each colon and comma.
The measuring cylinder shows {"value": 74, "unit": "mL"}
